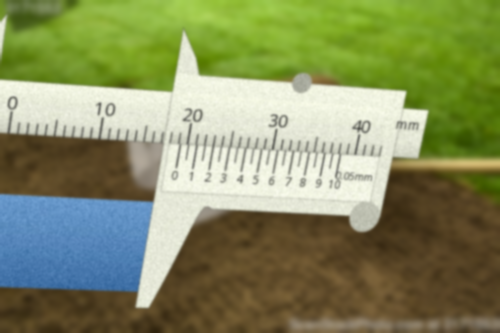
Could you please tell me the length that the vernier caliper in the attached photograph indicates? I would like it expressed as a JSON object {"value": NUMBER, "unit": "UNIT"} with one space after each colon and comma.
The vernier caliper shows {"value": 19.2, "unit": "mm"}
